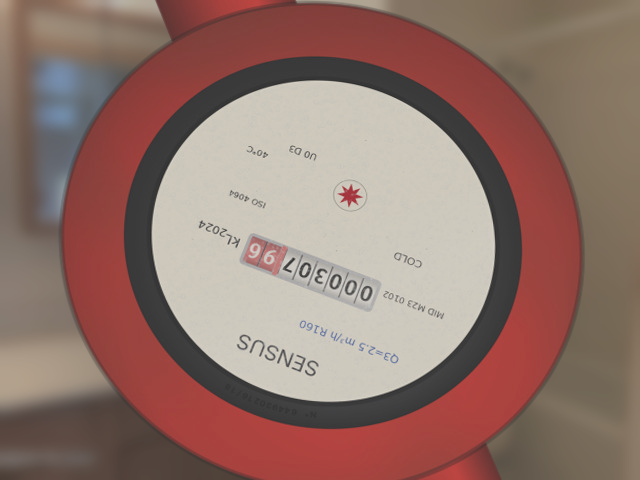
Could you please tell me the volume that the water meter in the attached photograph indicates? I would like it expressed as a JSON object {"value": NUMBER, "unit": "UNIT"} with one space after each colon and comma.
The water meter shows {"value": 307.96, "unit": "kL"}
